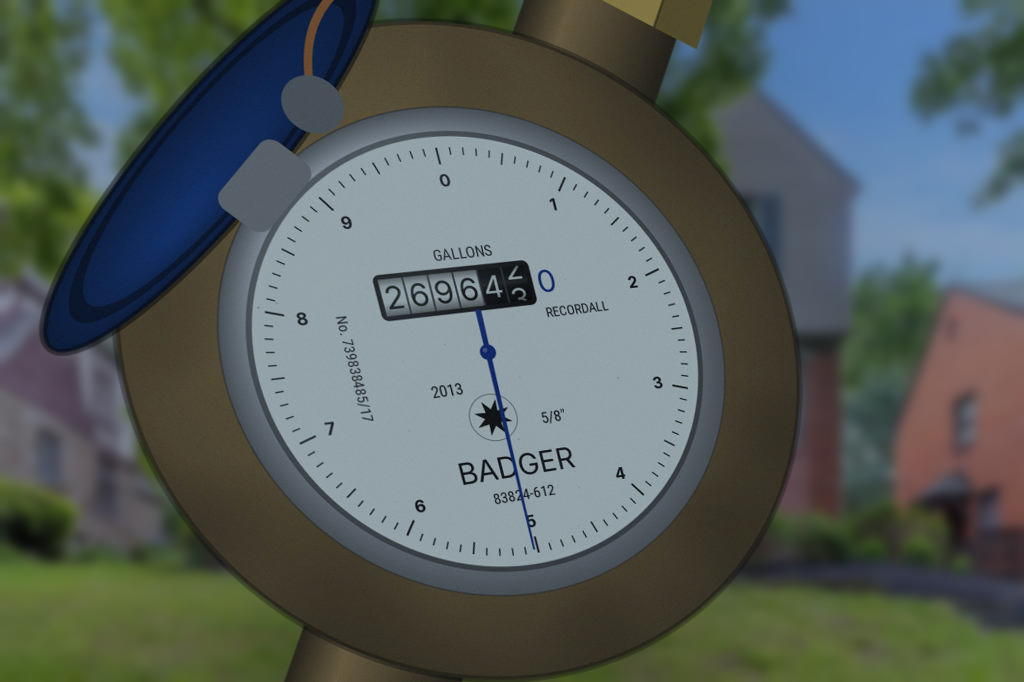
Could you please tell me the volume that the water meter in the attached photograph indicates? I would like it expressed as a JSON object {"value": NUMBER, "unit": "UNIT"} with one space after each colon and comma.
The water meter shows {"value": 2696425.0, "unit": "gal"}
